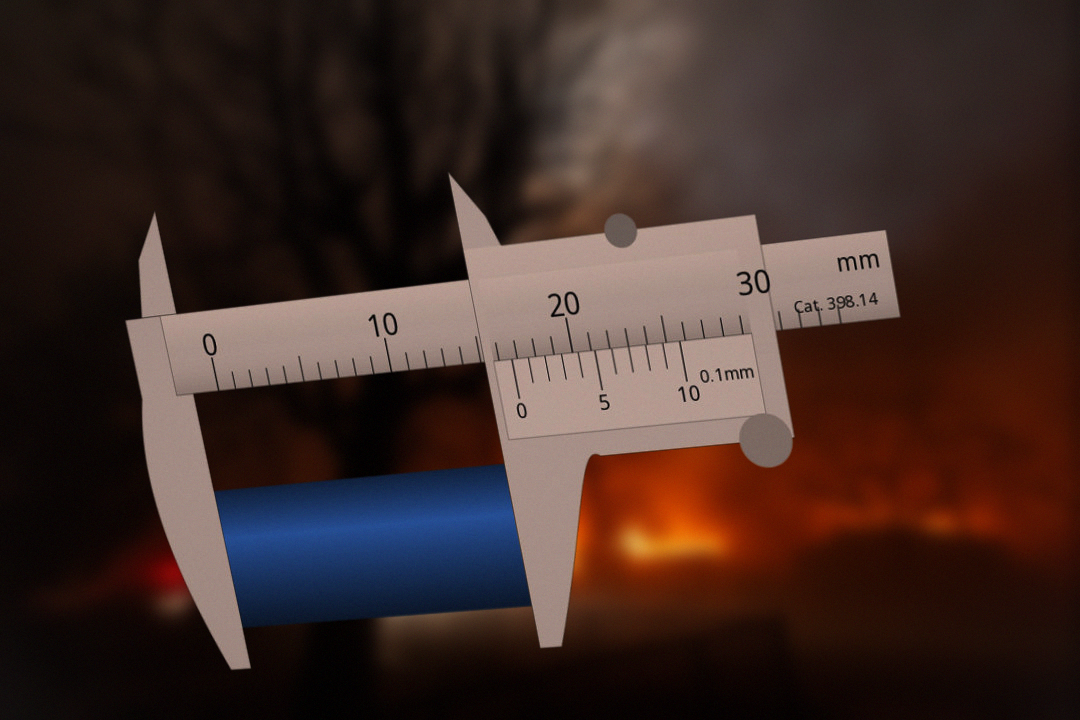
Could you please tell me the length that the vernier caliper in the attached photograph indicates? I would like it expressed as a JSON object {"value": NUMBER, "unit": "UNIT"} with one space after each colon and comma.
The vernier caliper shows {"value": 16.7, "unit": "mm"}
